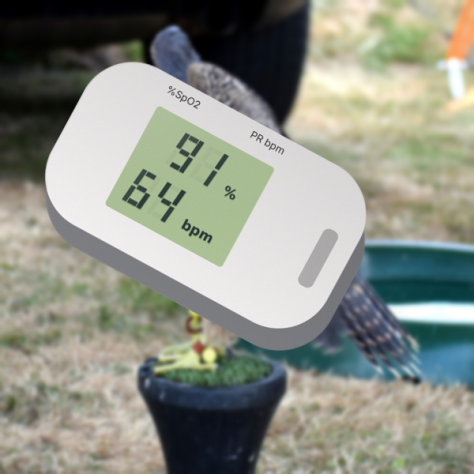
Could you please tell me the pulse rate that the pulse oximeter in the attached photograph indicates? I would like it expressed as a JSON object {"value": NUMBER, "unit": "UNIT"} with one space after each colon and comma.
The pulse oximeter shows {"value": 64, "unit": "bpm"}
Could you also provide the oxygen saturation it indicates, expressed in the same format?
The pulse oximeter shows {"value": 91, "unit": "%"}
